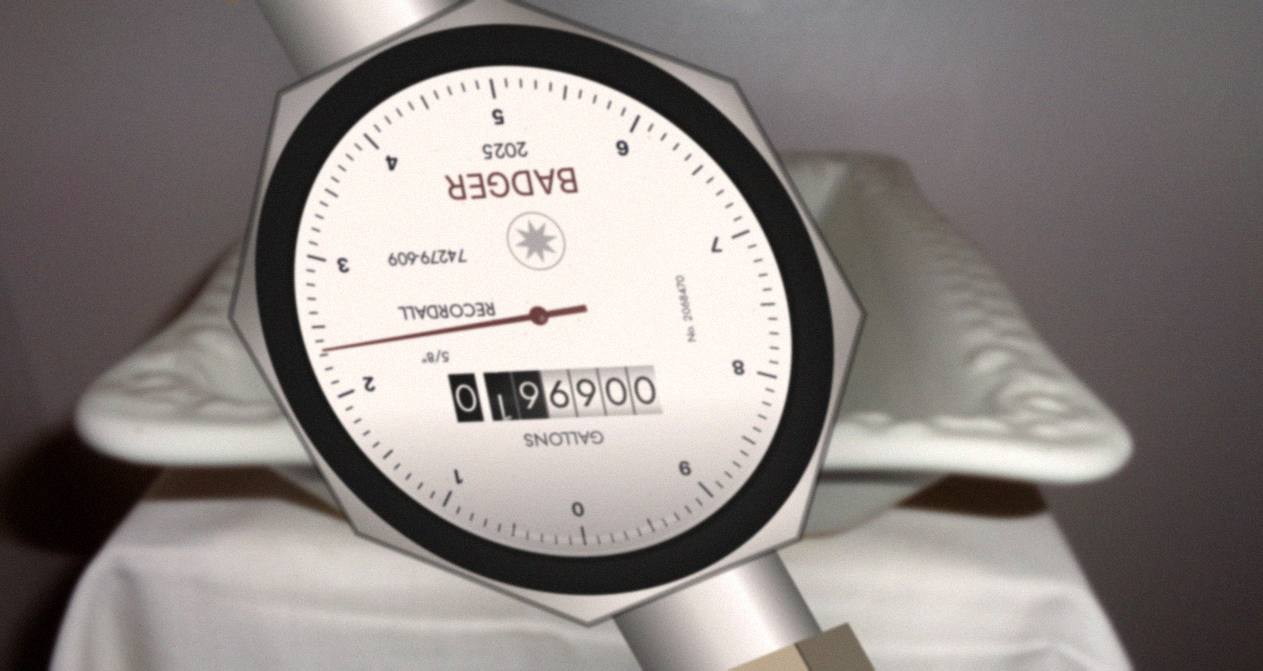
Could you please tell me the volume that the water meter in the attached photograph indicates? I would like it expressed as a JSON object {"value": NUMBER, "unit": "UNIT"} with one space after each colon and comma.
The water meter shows {"value": 69612.3, "unit": "gal"}
